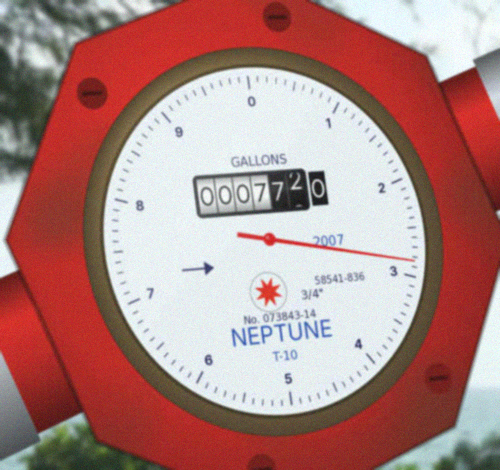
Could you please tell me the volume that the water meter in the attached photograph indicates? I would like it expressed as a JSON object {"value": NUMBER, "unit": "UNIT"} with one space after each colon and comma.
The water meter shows {"value": 7722.8, "unit": "gal"}
